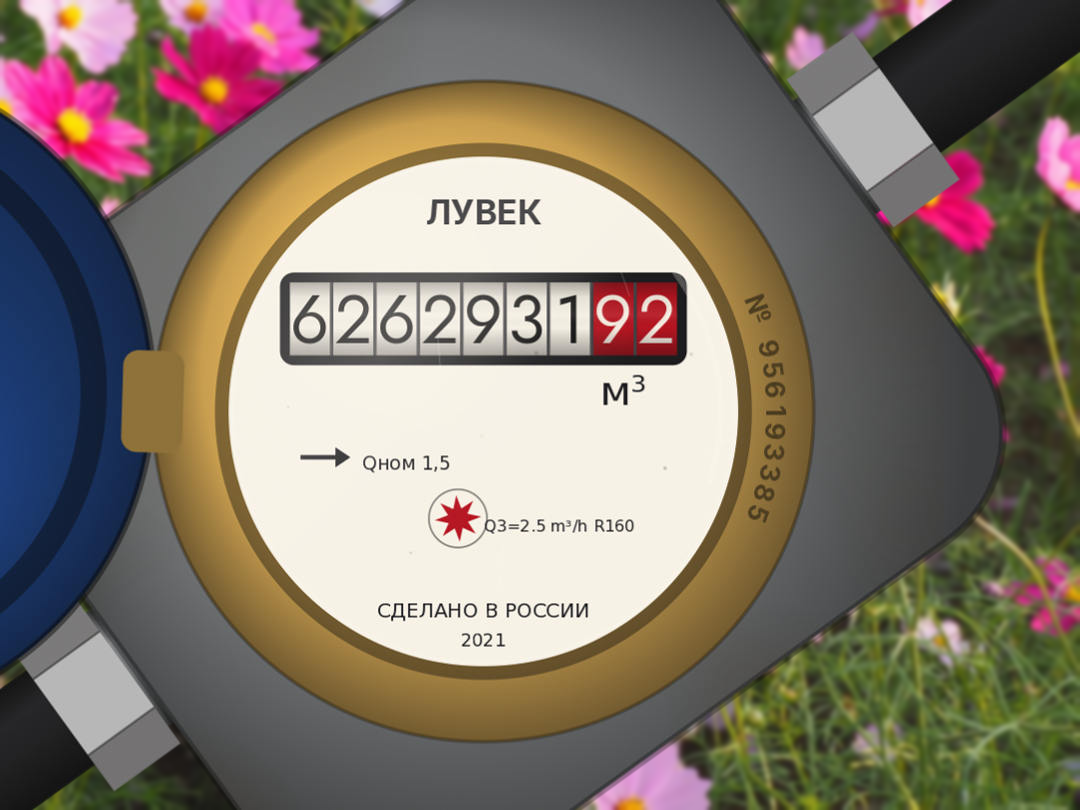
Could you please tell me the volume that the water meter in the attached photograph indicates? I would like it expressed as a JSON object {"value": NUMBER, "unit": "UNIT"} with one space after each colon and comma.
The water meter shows {"value": 6262931.92, "unit": "m³"}
